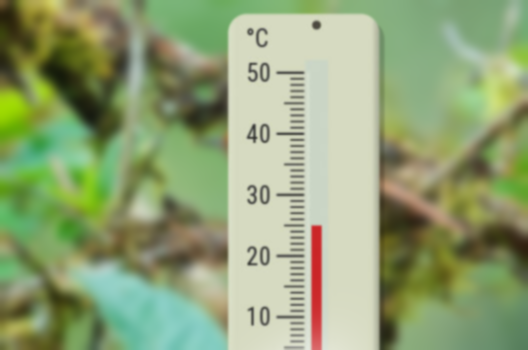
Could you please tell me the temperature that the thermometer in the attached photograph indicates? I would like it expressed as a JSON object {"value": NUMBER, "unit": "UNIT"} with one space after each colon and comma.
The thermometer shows {"value": 25, "unit": "°C"}
